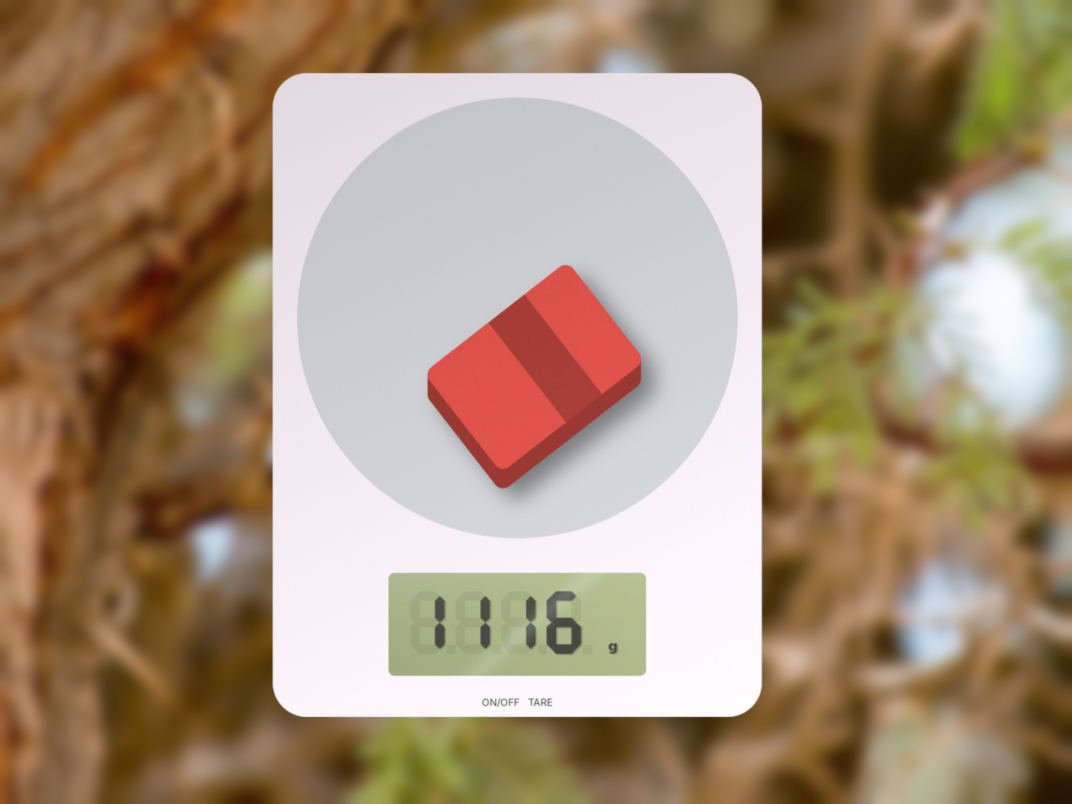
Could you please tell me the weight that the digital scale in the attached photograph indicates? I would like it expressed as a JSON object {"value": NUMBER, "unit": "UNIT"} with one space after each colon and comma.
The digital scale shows {"value": 1116, "unit": "g"}
